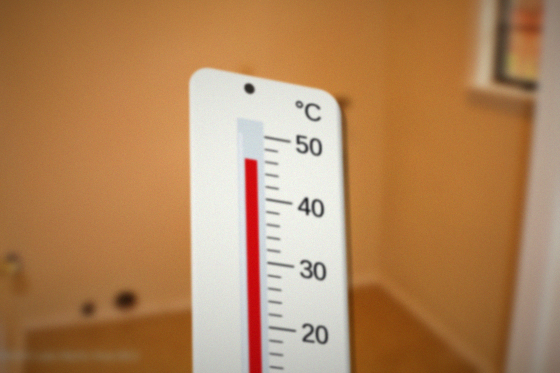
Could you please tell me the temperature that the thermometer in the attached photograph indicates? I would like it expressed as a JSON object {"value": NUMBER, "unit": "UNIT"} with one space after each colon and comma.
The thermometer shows {"value": 46, "unit": "°C"}
